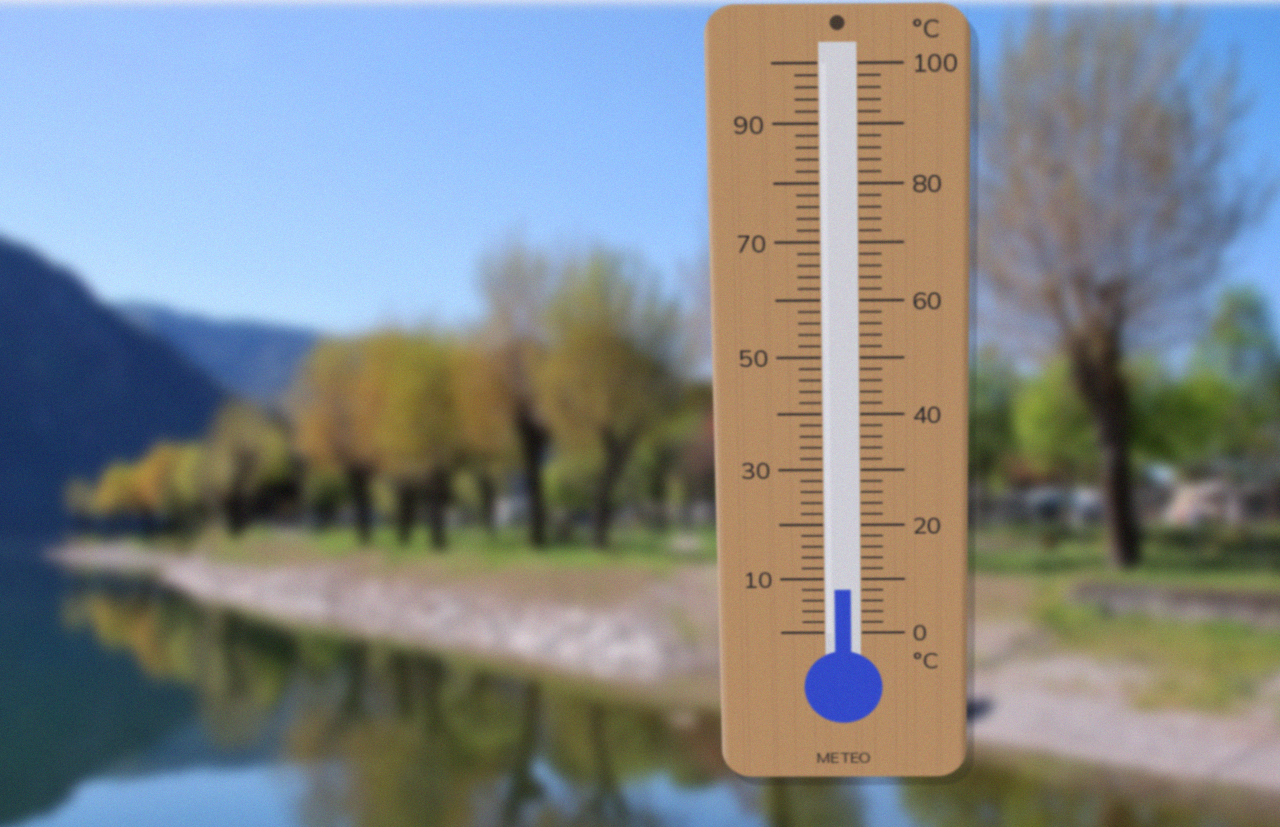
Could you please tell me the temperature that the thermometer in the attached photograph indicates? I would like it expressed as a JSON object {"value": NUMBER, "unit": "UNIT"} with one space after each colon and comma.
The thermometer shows {"value": 8, "unit": "°C"}
